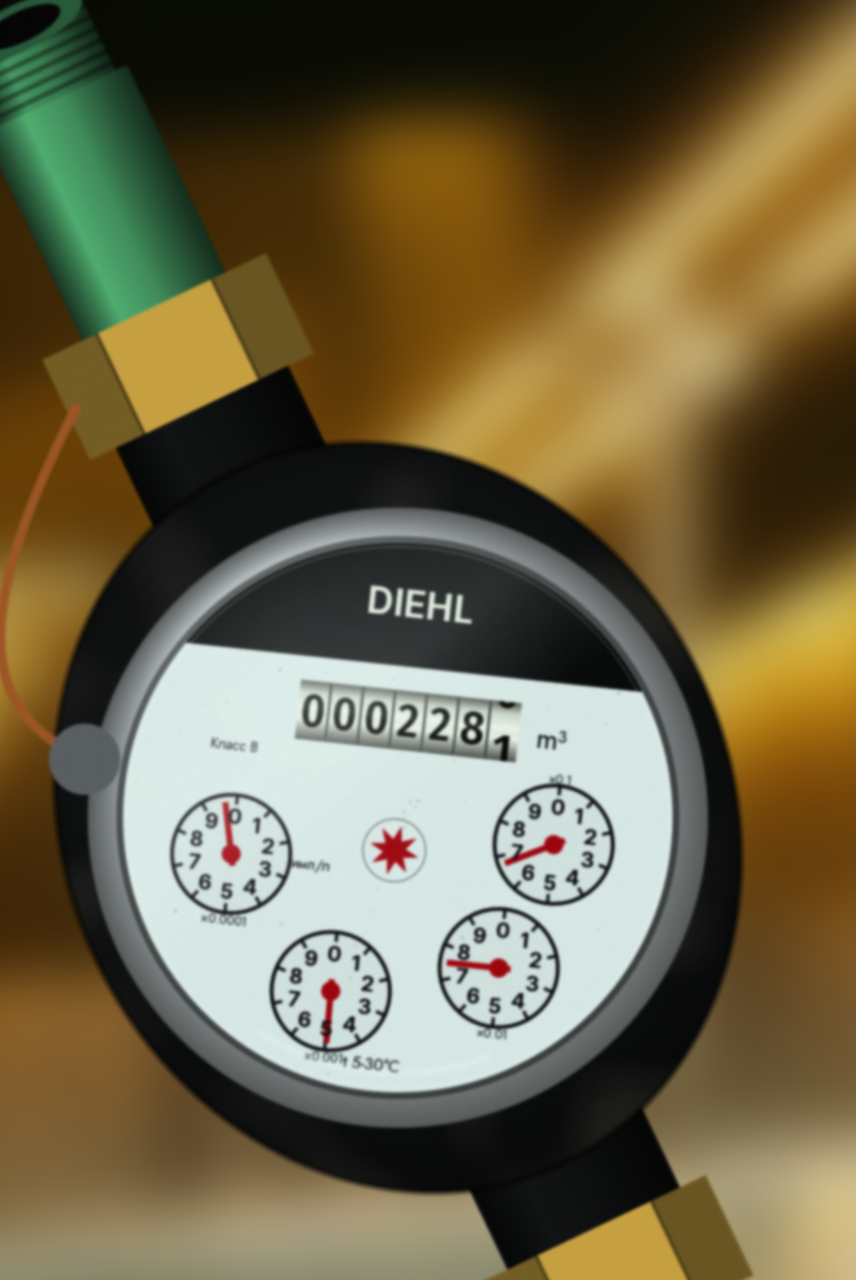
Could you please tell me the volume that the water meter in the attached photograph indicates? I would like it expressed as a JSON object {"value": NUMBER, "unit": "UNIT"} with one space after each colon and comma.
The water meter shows {"value": 2280.6749, "unit": "m³"}
